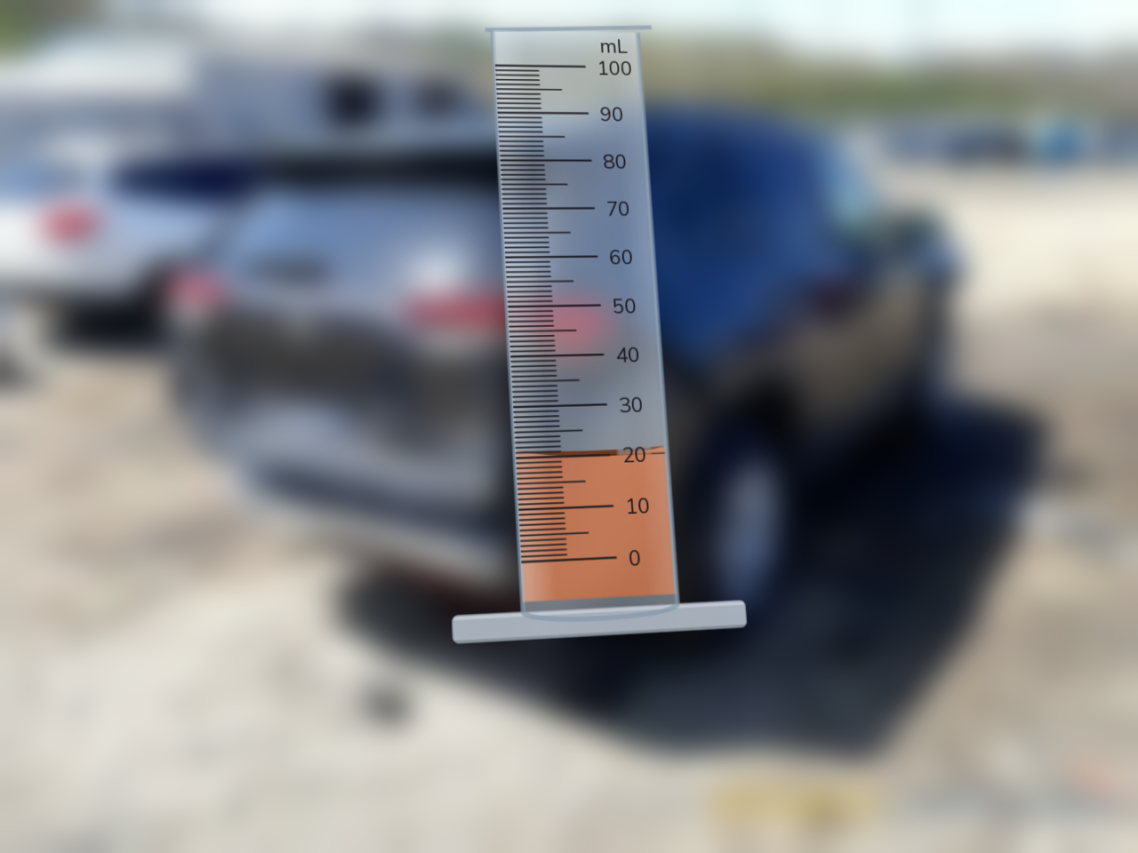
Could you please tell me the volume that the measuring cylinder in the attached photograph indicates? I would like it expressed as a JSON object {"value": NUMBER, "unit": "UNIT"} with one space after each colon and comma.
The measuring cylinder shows {"value": 20, "unit": "mL"}
